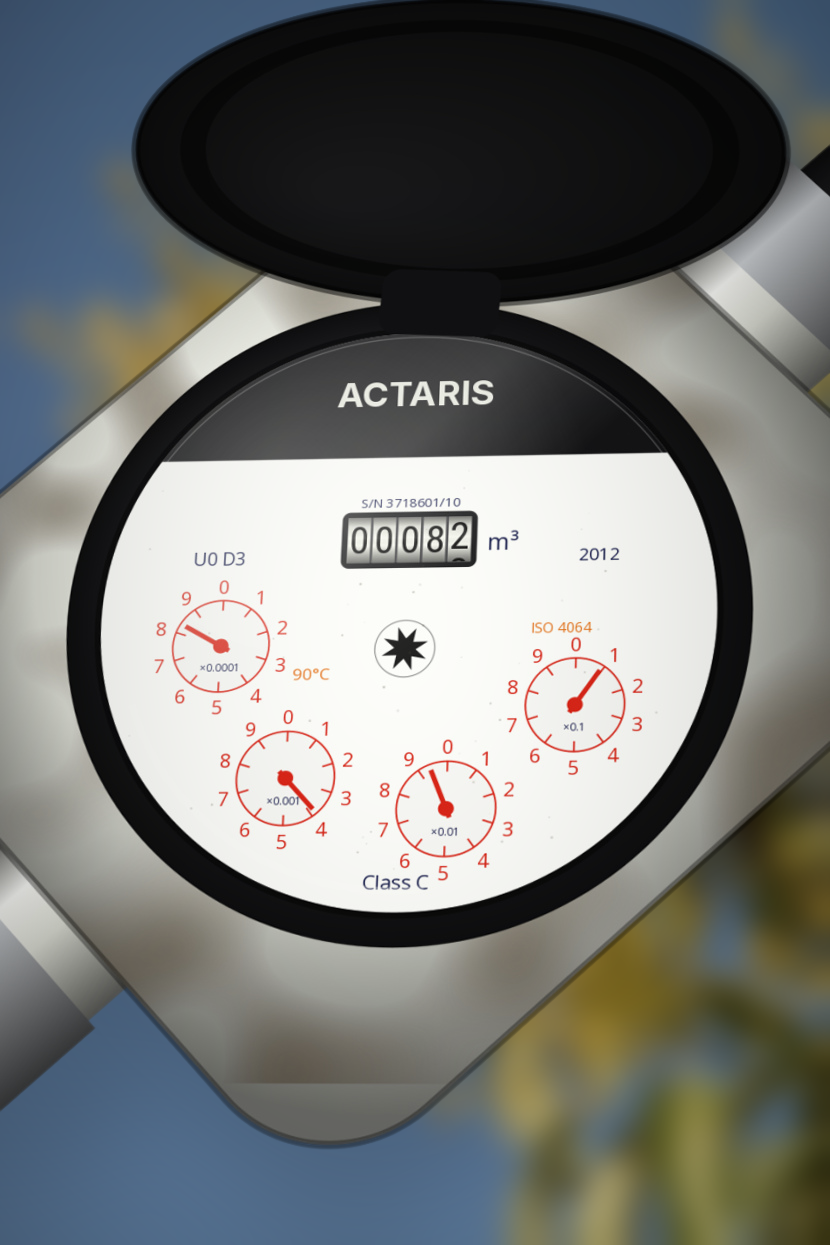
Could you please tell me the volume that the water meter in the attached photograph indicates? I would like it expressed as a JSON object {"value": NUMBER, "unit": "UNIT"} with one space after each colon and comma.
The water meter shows {"value": 82.0938, "unit": "m³"}
